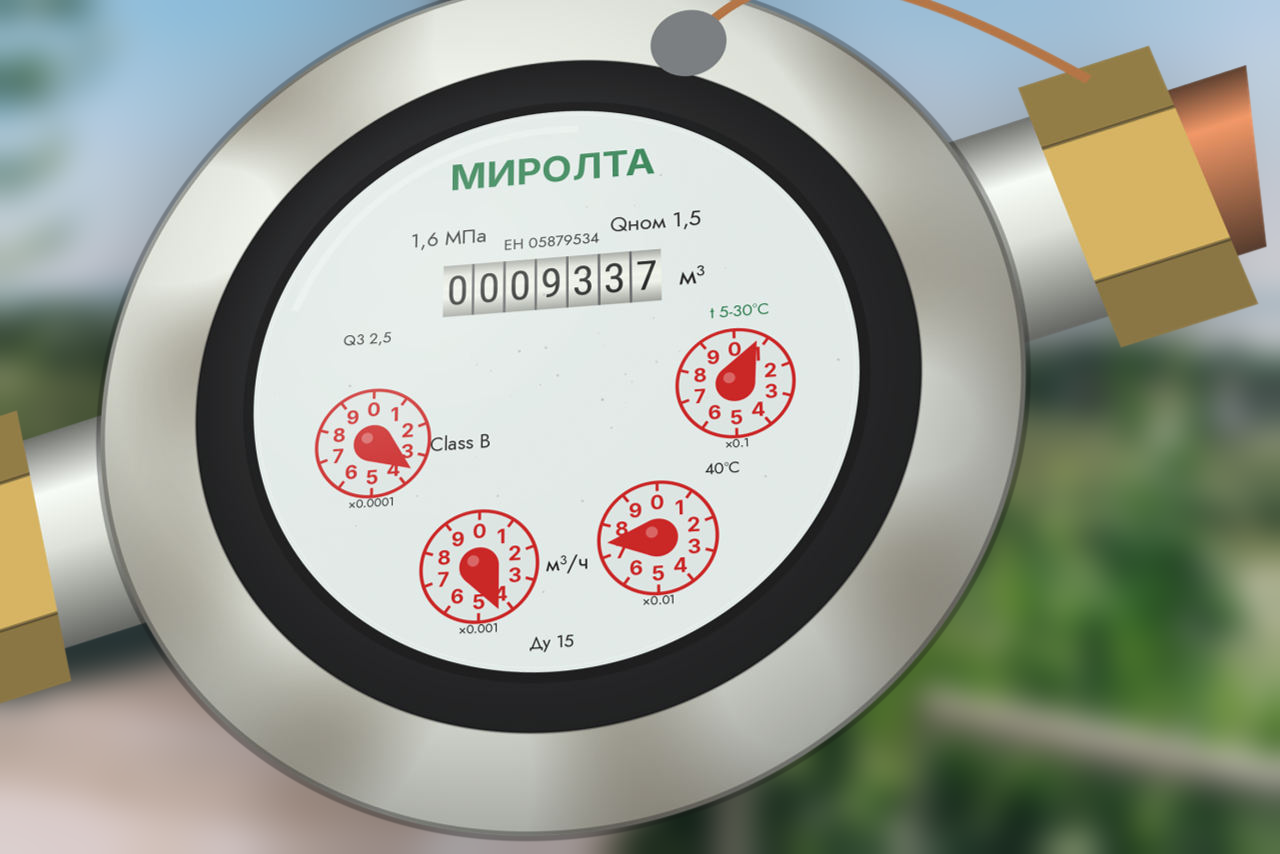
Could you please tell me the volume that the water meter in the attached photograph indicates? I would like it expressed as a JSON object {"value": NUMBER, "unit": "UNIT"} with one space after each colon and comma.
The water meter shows {"value": 9337.0743, "unit": "m³"}
